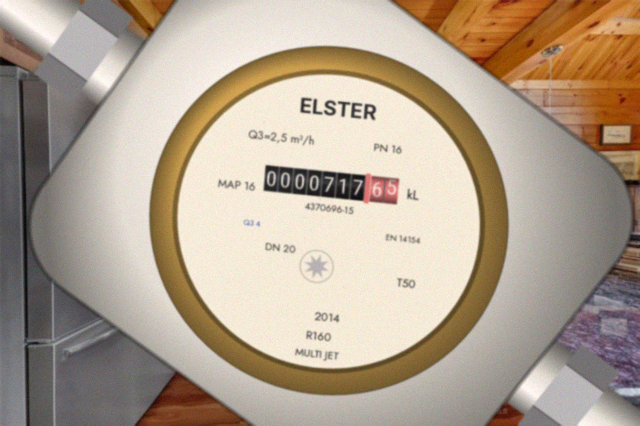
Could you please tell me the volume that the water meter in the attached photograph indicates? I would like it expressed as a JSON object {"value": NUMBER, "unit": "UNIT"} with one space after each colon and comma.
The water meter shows {"value": 717.65, "unit": "kL"}
